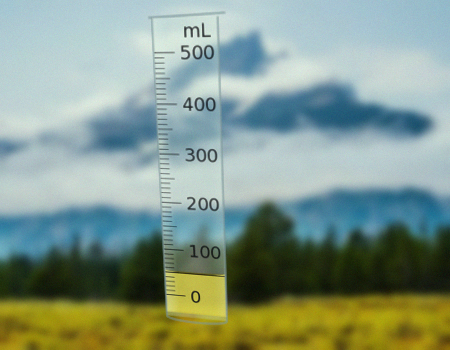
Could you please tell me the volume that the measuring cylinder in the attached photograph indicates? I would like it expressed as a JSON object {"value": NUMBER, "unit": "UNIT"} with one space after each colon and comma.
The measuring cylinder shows {"value": 50, "unit": "mL"}
